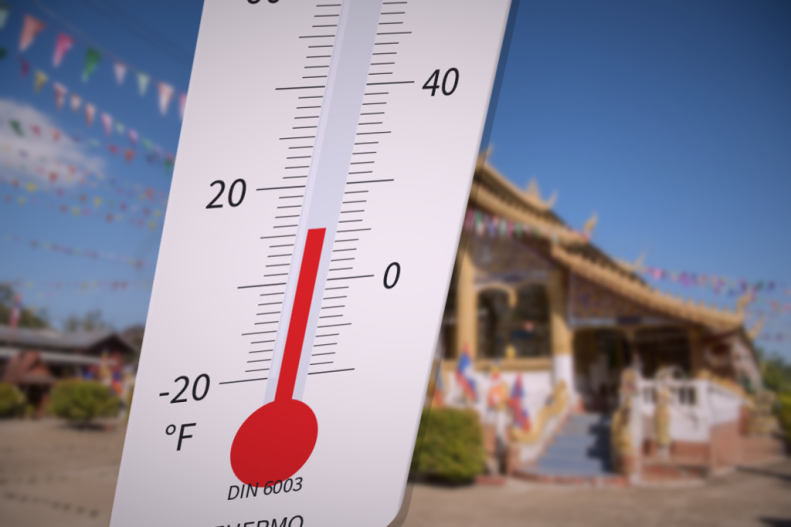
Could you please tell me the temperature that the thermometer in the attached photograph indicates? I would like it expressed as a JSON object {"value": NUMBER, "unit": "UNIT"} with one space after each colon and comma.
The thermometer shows {"value": 11, "unit": "°F"}
